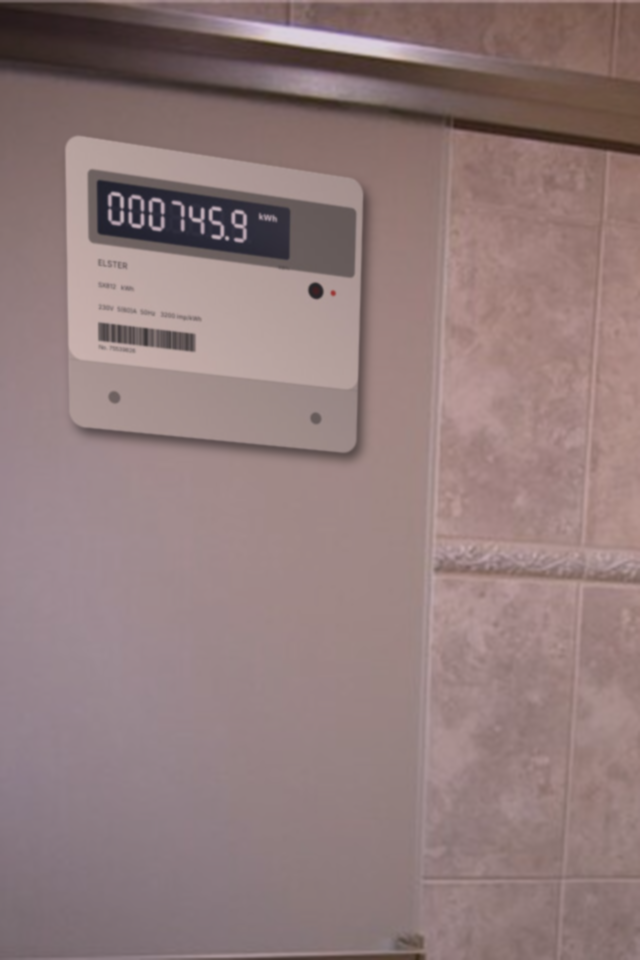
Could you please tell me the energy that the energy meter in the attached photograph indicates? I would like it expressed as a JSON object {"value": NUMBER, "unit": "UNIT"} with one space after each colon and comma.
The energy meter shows {"value": 745.9, "unit": "kWh"}
